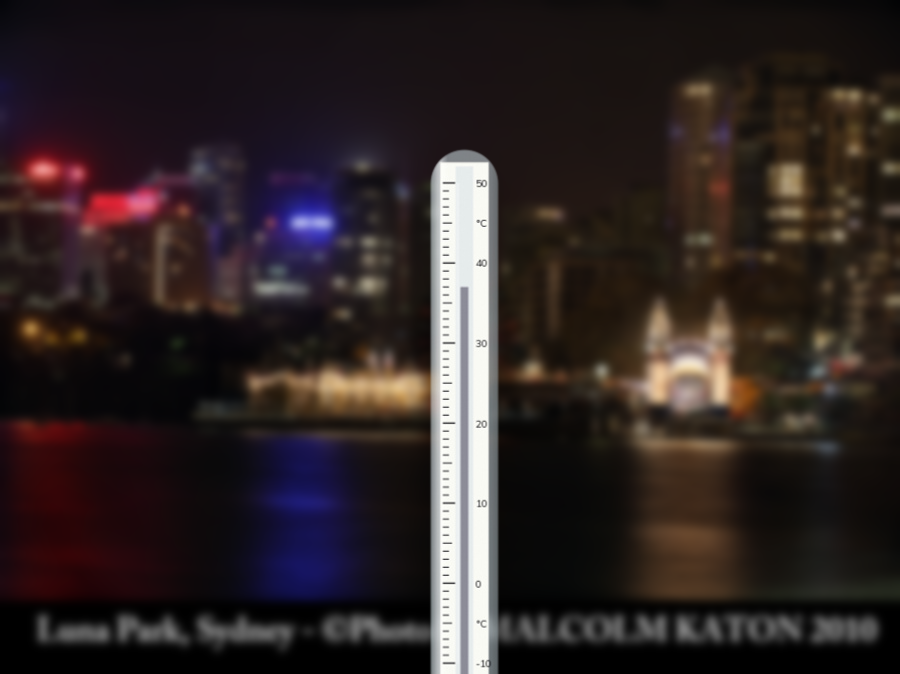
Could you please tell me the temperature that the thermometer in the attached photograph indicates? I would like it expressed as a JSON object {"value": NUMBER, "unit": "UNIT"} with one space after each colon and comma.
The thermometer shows {"value": 37, "unit": "°C"}
